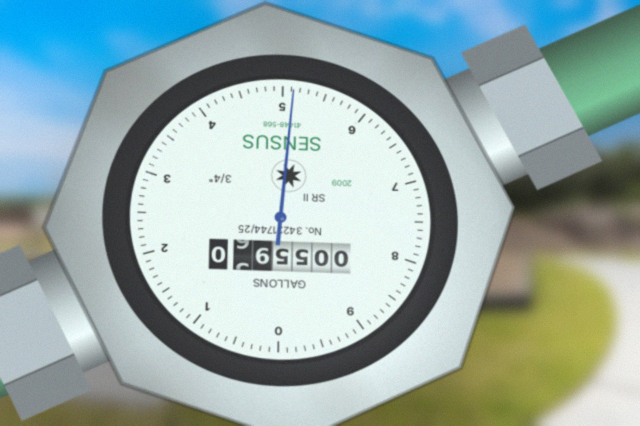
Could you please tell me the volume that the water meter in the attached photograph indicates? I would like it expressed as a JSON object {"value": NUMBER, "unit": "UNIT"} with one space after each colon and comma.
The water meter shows {"value": 55955.1, "unit": "gal"}
